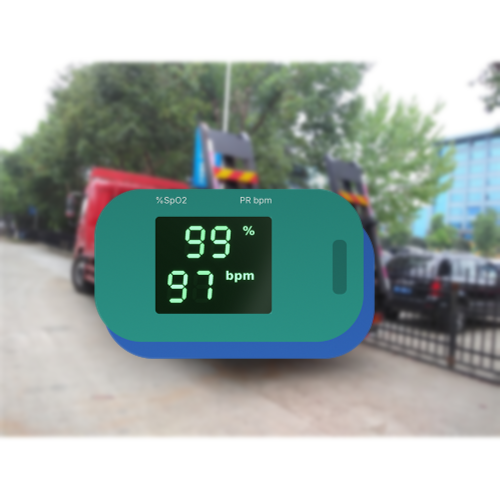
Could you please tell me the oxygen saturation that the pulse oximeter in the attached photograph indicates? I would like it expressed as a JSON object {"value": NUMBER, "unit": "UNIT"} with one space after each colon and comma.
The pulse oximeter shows {"value": 99, "unit": "%"}
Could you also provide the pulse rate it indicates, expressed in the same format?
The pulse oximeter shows {"value": 97, "unit": "bpm"}
